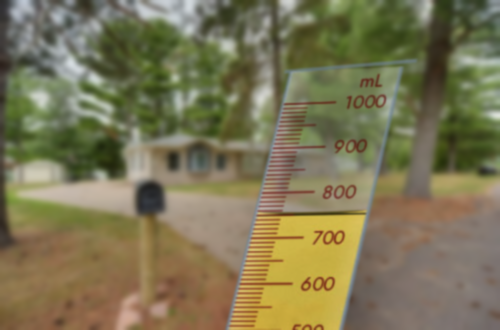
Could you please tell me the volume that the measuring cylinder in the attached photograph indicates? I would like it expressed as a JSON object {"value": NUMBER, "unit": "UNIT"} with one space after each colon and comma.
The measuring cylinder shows {"value": 750, "unit": "mL"}
